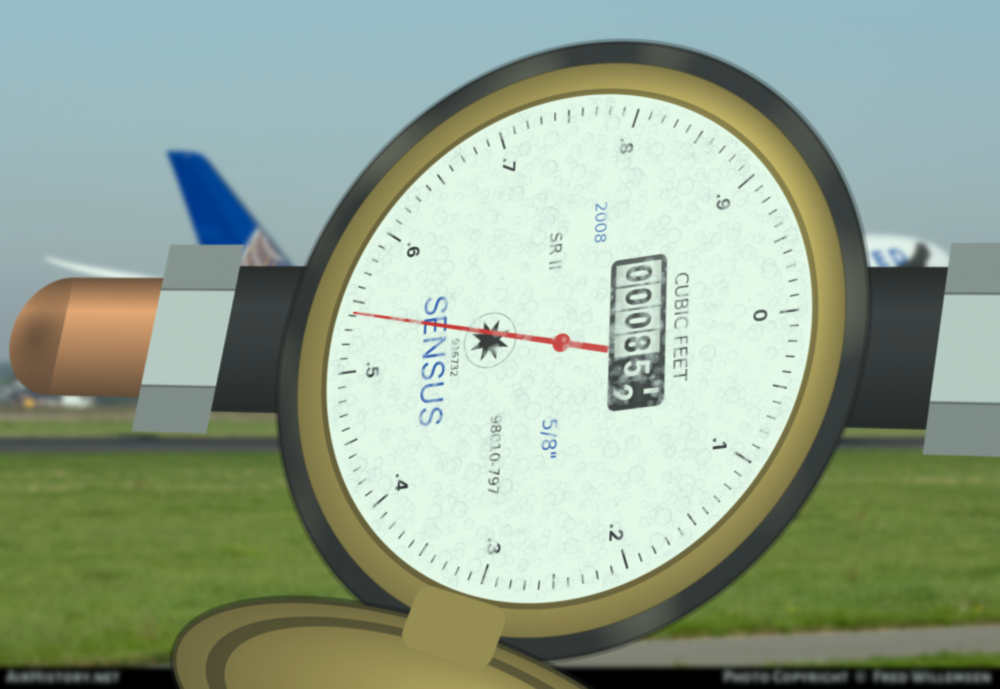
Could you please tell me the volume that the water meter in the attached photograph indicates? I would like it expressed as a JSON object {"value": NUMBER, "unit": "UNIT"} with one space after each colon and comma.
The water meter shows {"value": 851.54, "unit": "ft³"}
